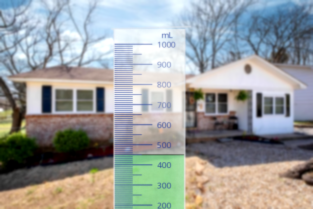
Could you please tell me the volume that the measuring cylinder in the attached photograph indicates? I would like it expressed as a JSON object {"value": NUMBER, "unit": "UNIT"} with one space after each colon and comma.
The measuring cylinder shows {"value": 450, "unit": "mL"}
